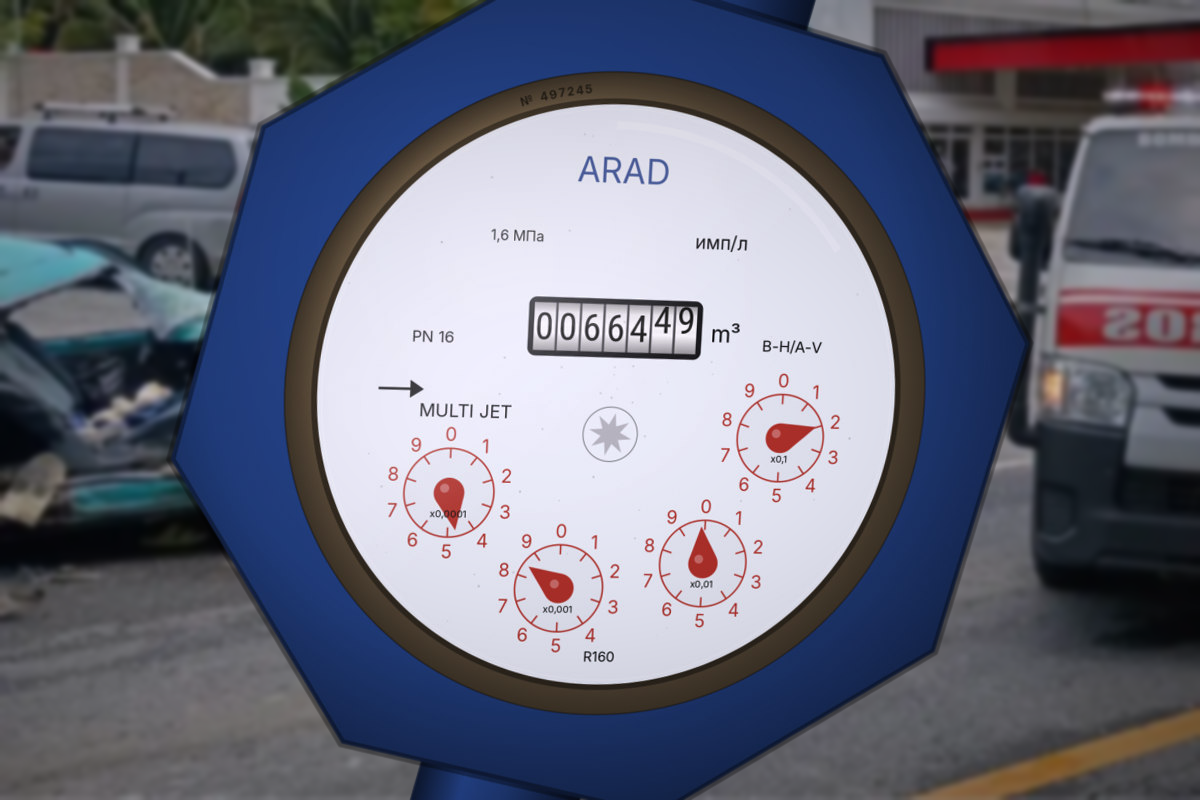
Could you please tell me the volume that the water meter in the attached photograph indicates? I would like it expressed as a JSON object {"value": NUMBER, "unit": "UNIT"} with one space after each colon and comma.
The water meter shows {"value": 66449.1984, "unit": "m³"}
